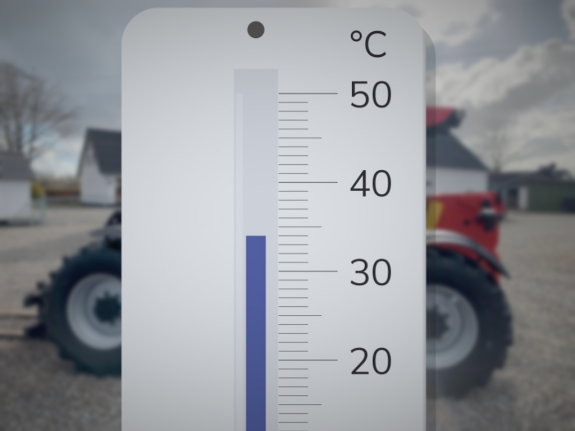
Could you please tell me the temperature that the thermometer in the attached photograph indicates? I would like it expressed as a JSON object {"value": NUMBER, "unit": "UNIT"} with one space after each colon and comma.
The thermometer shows {"value": 34, "unit": "°C"}
